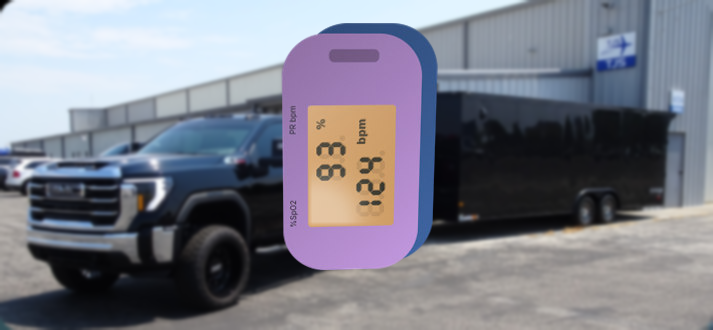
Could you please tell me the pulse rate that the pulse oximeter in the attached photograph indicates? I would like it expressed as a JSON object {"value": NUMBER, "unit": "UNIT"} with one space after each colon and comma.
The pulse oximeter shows {"value": 124, "unit": "bpm"}
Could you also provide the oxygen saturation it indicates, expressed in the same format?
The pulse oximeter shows {"value": 93, "unit": "%"}
